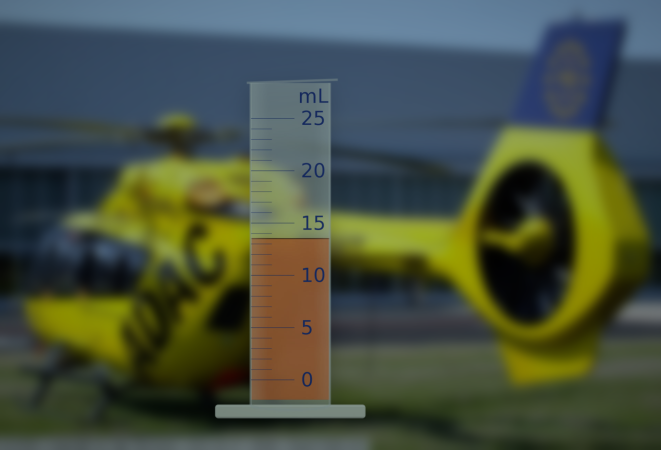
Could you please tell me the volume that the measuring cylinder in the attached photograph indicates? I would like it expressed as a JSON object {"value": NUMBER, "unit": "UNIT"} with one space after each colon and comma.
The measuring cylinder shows {"value": 13.5, "unit": "mL"}
